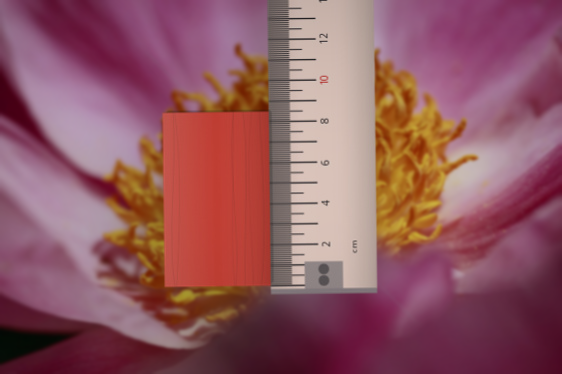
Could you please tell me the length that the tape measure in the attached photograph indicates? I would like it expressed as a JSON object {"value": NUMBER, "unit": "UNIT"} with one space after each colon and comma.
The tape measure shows {"value": 8.5, "unit": "cm"}
